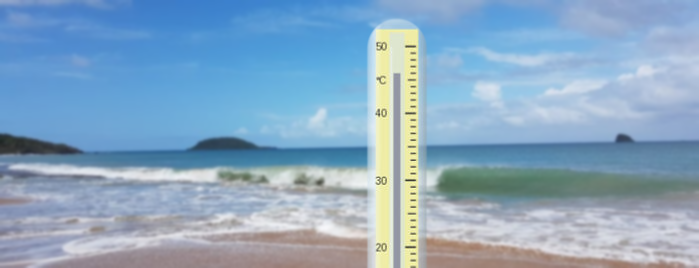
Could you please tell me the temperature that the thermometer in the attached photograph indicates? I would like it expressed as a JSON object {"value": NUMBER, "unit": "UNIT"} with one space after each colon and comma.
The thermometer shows {"value": 46, "unit": "°C"}
